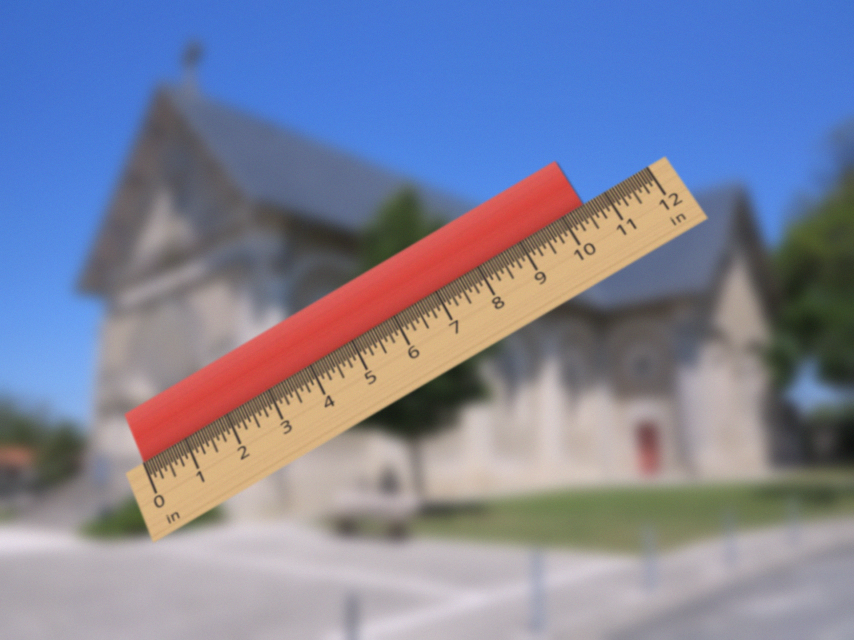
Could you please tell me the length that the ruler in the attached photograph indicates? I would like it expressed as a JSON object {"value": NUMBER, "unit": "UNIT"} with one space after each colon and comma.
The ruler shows {"value": 10.5, "unit": "in"}
